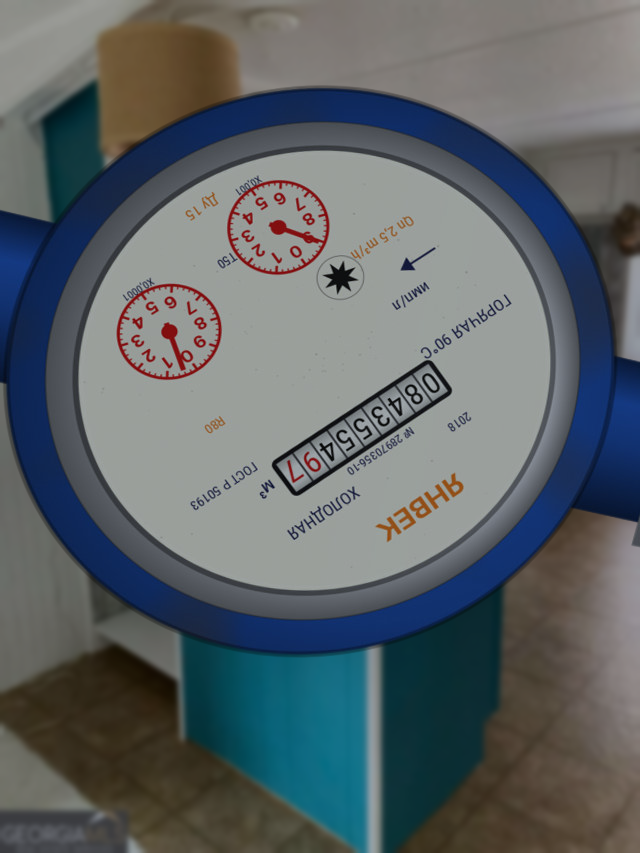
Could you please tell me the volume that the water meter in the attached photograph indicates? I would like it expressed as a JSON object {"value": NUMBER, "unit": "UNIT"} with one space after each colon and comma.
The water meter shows {"value": 843554.9690, "unit": "m³"}
